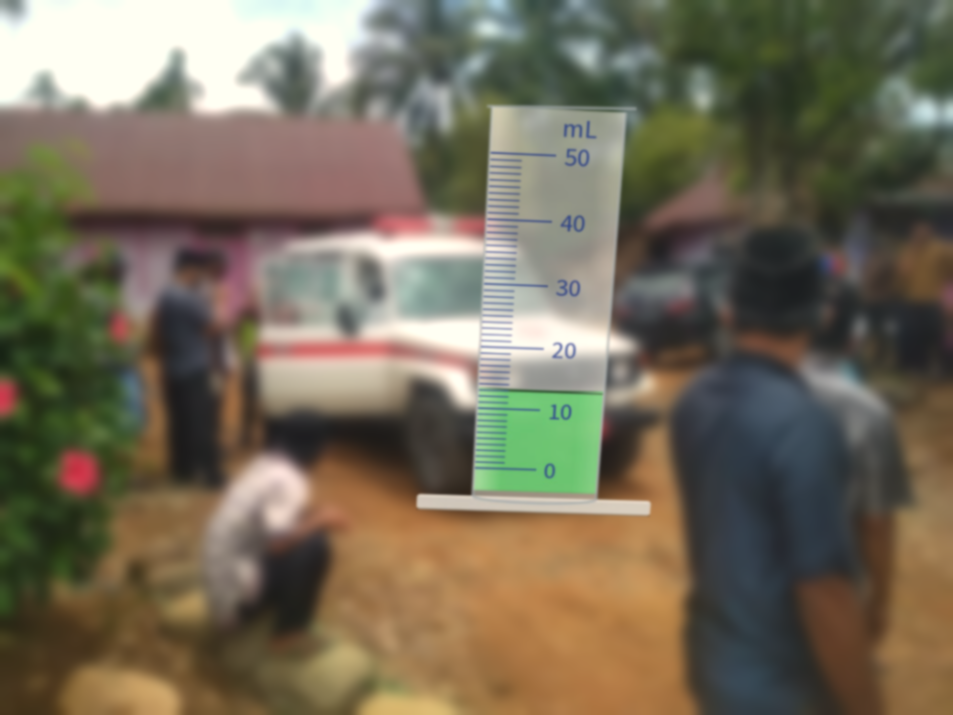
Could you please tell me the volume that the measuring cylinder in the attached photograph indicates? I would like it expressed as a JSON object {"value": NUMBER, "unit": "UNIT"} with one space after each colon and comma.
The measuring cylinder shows {"value": 13, "unit": "mL"}
